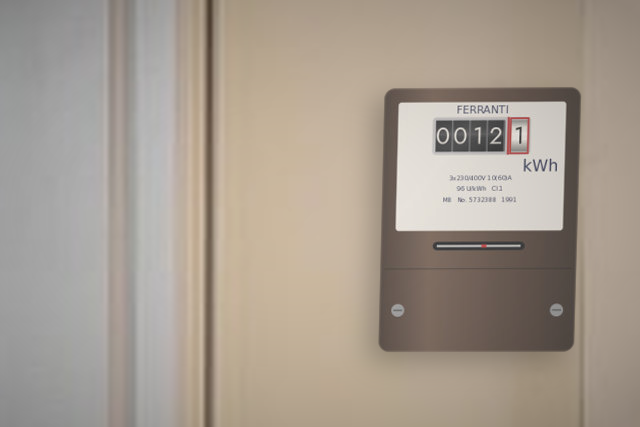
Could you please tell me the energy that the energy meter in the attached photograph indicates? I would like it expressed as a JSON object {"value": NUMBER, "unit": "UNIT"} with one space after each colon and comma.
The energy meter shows {"value": 12.1, "unit": "kWh"}
